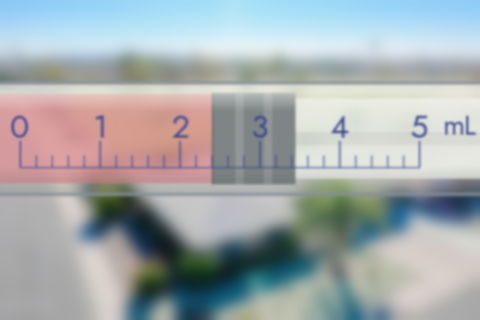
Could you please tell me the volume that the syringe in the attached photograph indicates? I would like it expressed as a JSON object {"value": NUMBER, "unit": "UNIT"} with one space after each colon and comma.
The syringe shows {"value": 2.4, "unit": "mL"}
